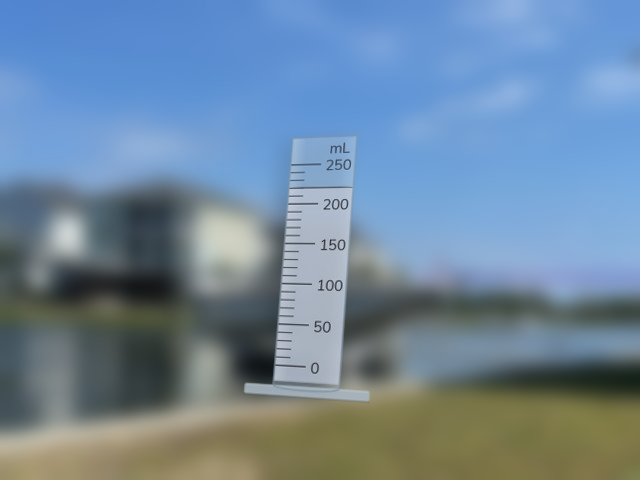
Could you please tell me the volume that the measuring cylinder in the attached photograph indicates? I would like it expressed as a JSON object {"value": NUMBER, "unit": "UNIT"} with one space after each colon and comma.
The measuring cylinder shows {"value": 220, "unit": "mL"}
